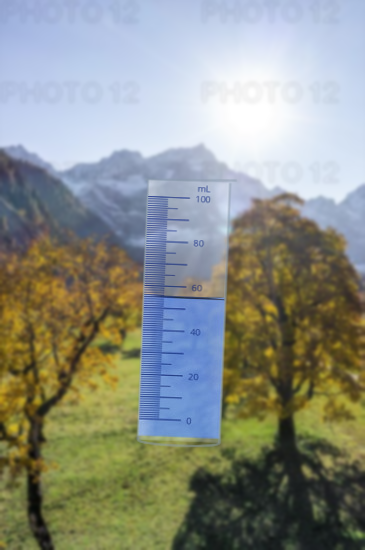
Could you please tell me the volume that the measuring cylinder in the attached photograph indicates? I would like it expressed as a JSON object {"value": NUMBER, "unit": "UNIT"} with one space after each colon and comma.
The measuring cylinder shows {"value": 55, "unit": "mL"}
